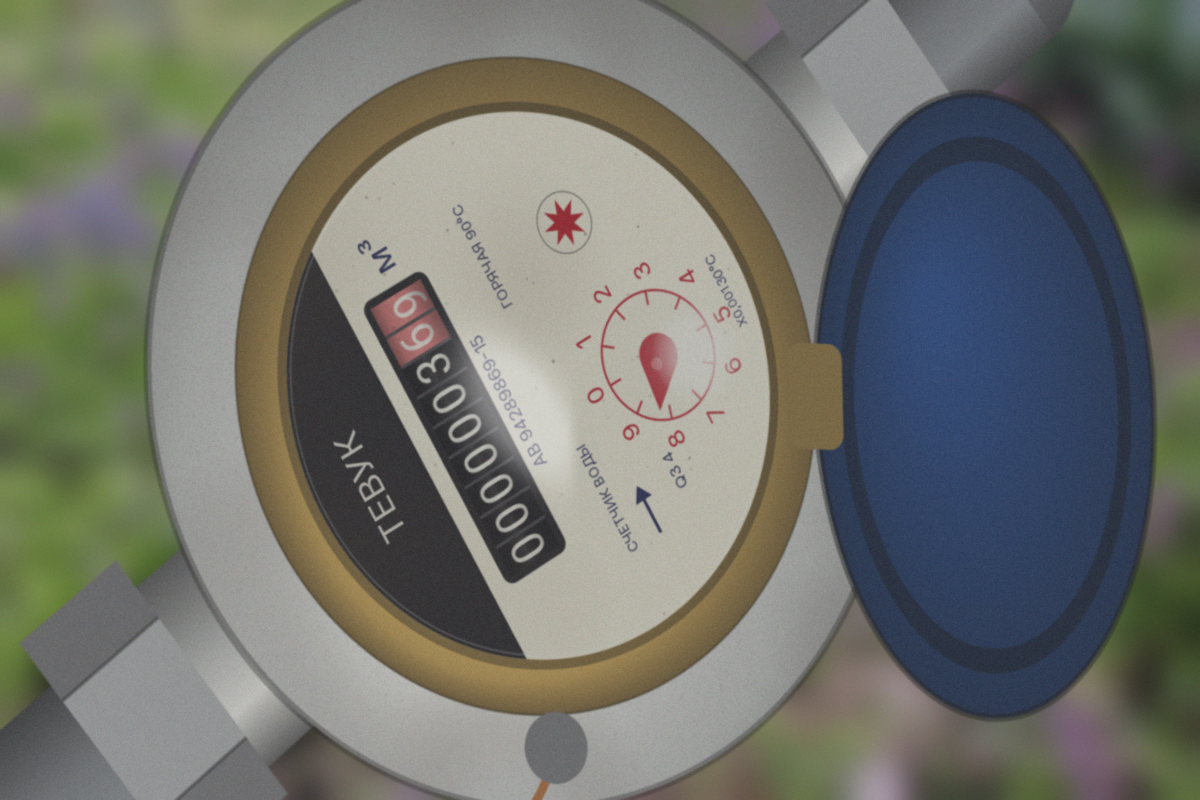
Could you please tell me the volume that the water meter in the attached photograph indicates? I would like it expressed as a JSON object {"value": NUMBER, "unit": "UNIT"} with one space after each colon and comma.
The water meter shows {"value": 3.688, "unit": "m³"}
